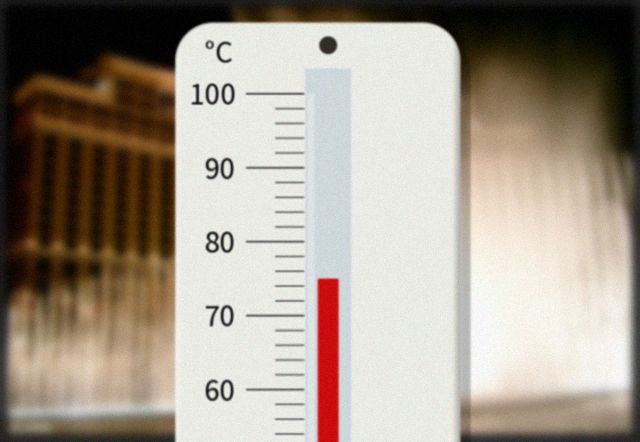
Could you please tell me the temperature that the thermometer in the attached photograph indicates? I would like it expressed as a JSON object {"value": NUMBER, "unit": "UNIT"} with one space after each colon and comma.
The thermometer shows {"value": 75, "unit": "°C"}
